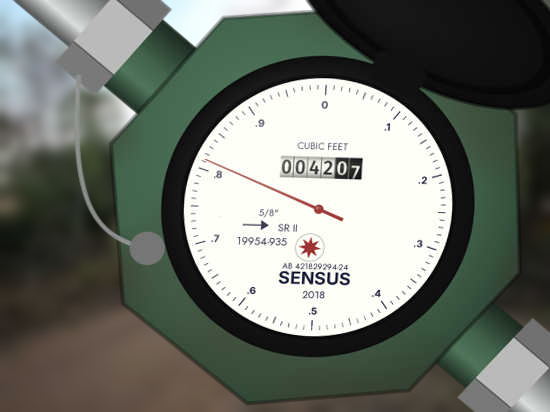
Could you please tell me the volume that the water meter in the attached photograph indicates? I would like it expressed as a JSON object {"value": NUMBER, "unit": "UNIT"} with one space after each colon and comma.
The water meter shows {"value": 4206.81, "unit": "ft³"}
